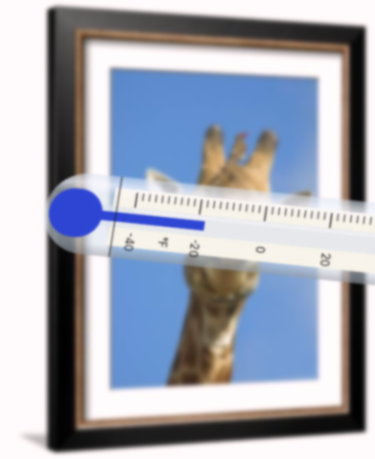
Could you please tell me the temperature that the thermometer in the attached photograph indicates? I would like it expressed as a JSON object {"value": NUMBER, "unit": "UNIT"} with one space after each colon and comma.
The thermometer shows {"value": -18, "unit": "°F"}
